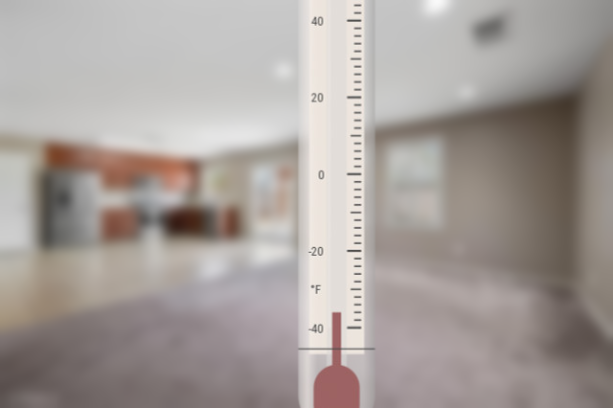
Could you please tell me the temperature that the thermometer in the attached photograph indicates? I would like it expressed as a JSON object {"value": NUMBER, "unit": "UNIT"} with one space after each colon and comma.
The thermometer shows {"value": -36, "unit": "°F"}
